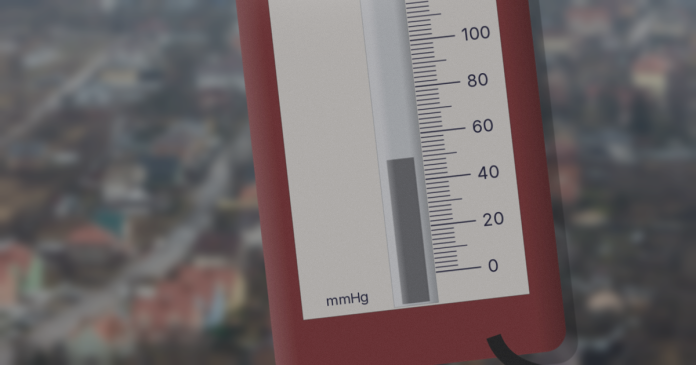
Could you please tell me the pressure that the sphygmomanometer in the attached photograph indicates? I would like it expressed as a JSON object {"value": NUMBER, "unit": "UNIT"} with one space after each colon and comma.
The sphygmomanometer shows {"value": 50, "unit": "mmHg"}
